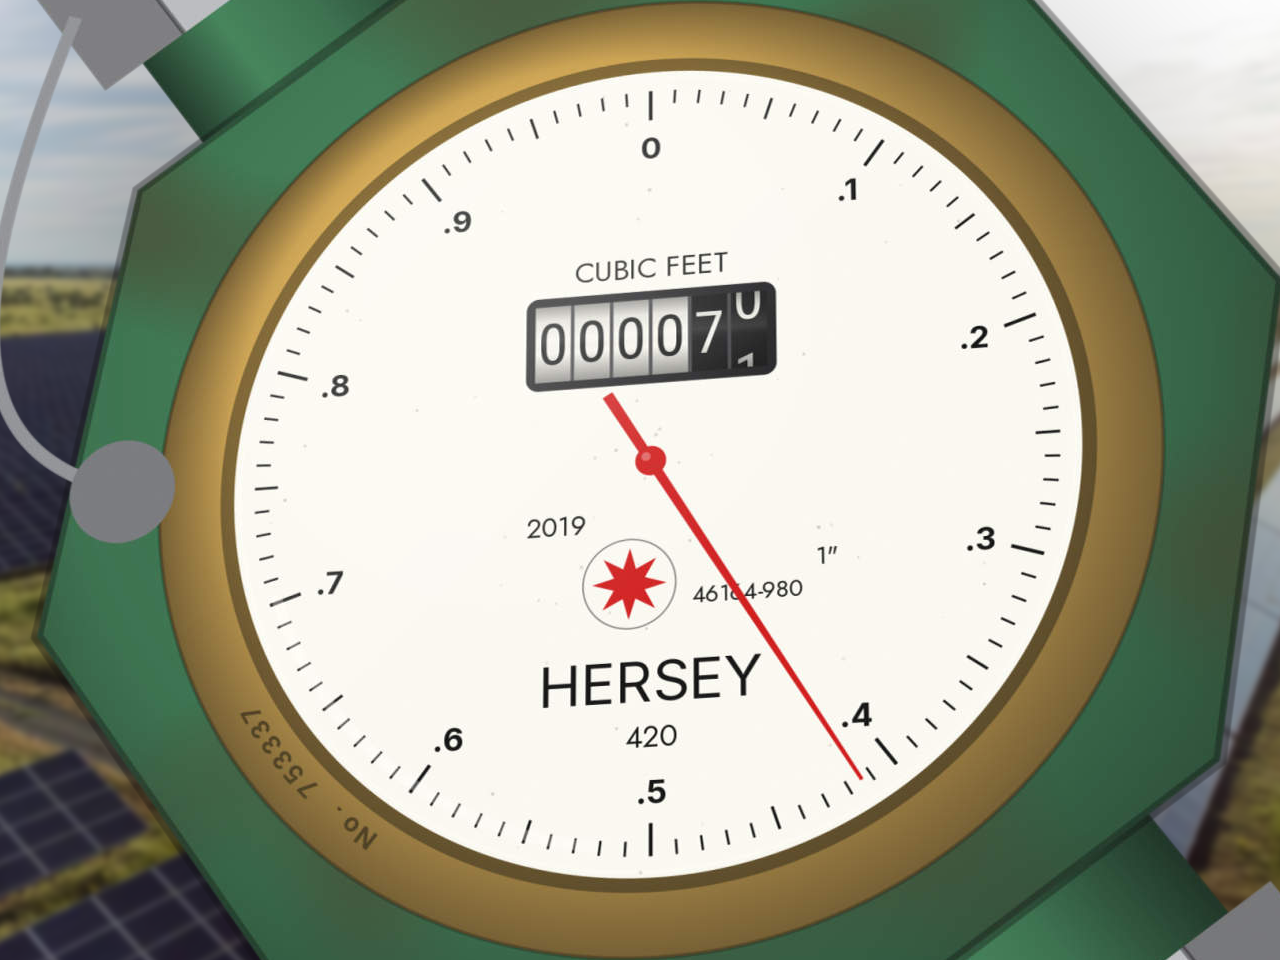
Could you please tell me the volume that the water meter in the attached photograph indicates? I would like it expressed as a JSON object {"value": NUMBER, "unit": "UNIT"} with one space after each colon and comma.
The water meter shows {"value": 70.41, "unit": "ft³"}
